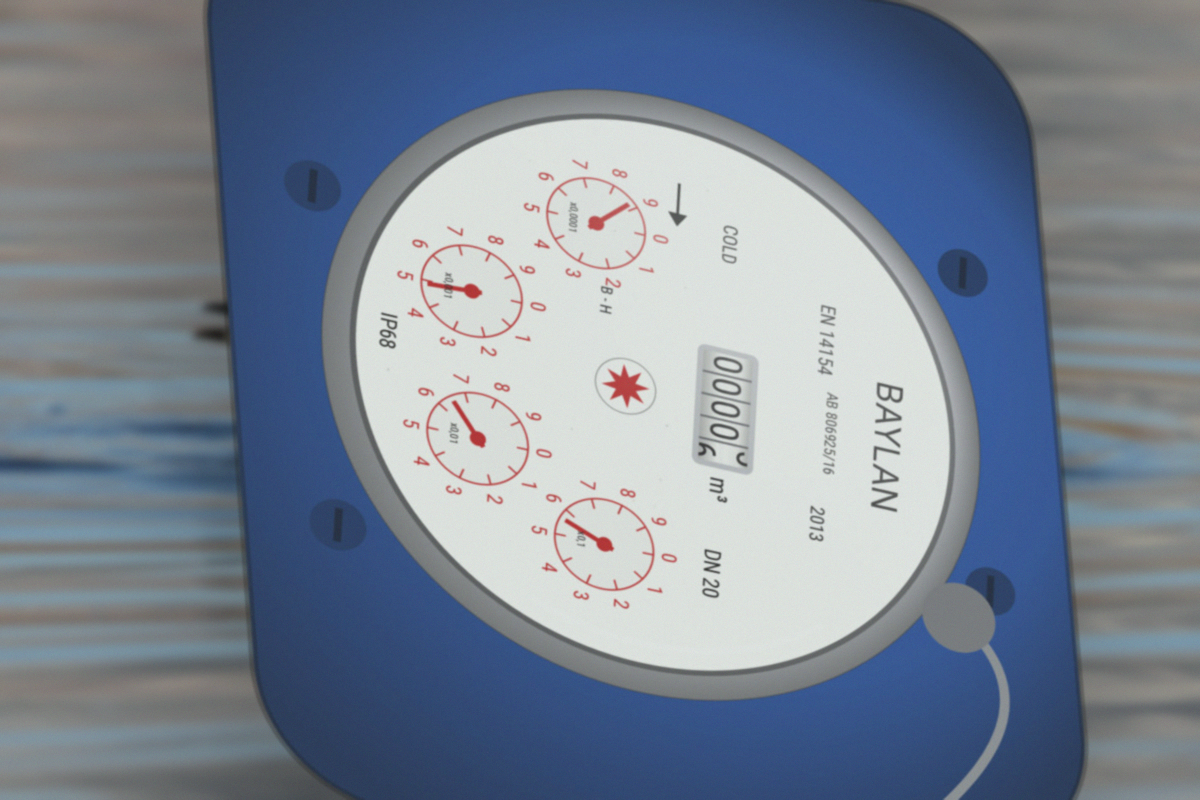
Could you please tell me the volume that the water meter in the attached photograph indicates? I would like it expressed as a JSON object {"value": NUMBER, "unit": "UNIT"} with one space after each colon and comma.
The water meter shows {"value": 5.5648, "unit": "m³"}
